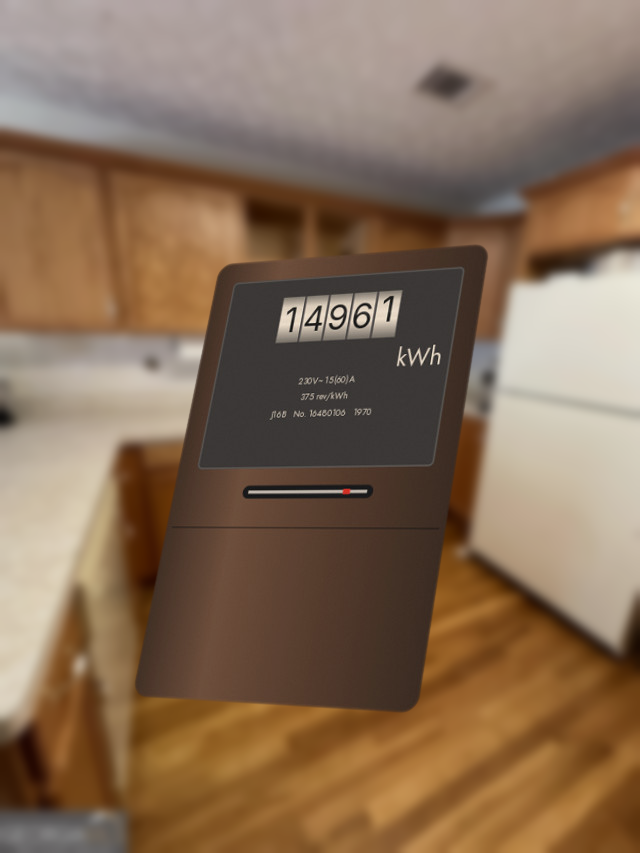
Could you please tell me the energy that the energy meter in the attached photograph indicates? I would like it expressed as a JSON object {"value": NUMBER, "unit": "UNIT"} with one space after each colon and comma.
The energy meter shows {"value": 14961, "unit": "kWh"}
